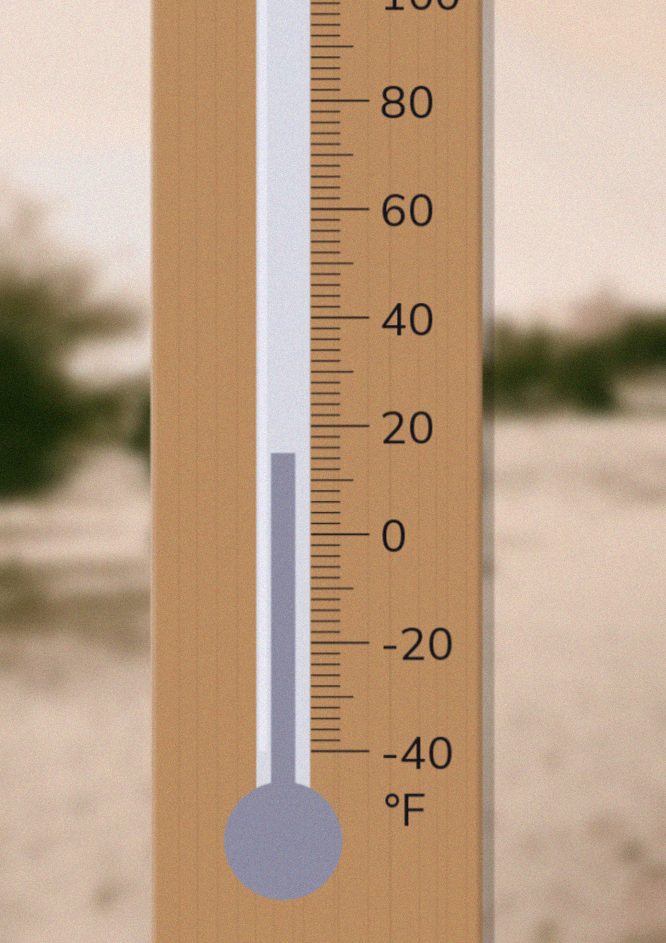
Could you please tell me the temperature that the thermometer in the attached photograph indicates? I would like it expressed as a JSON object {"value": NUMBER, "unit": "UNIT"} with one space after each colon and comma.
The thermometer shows {"value": 15, "unit": "°F"}
